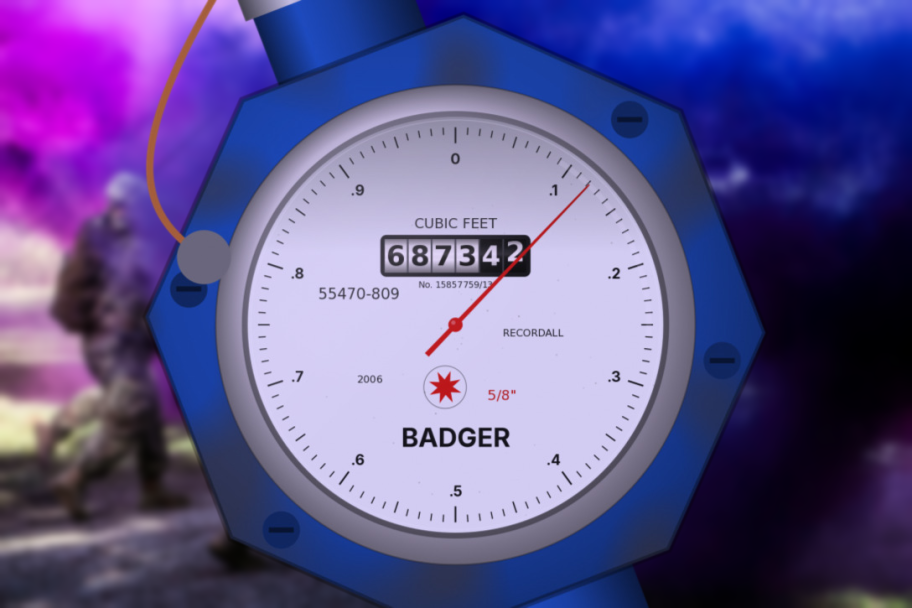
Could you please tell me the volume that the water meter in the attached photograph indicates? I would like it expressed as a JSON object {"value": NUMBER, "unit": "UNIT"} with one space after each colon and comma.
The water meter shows {"value": 687342.12, "unit": "ft³"}
